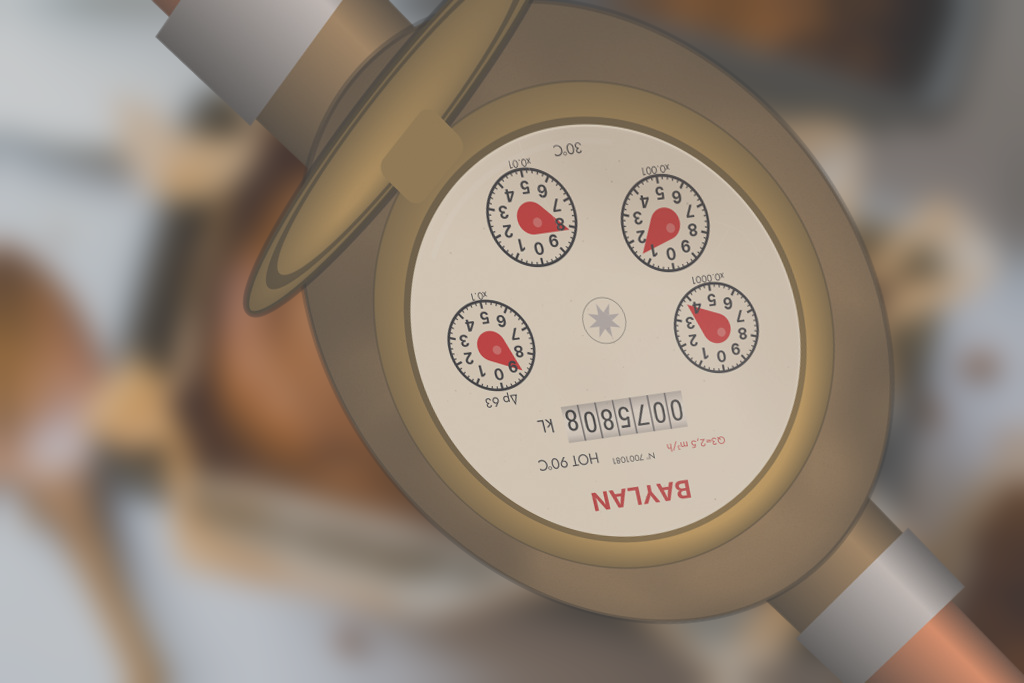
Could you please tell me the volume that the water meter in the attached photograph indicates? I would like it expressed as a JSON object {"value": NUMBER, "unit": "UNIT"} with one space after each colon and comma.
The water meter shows {"value": 75807.8813, "unit": "kL"}
